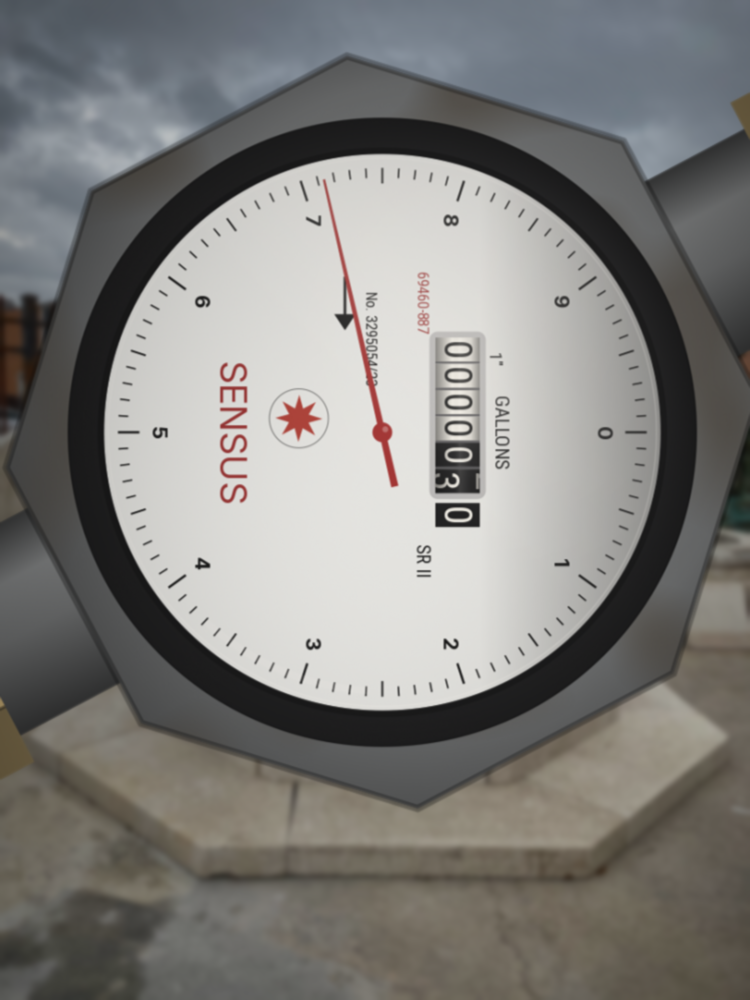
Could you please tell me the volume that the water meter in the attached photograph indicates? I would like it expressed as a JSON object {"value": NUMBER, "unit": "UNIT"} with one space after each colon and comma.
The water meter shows {"value": 27.1, "unit": "gal"}
